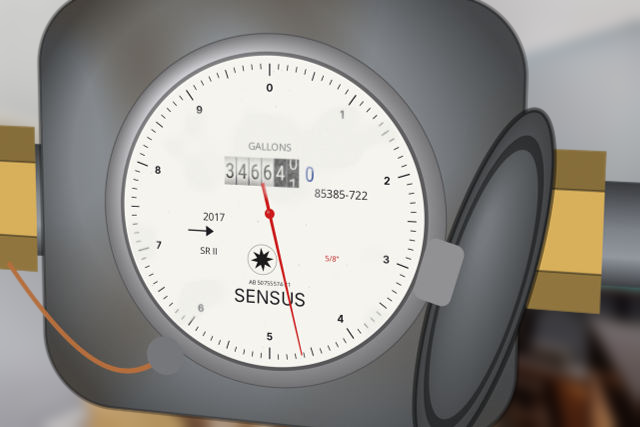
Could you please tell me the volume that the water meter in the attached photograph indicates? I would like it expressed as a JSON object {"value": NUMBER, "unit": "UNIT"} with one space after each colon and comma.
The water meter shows {"value": 3466404.6, "unit": "gal"}
